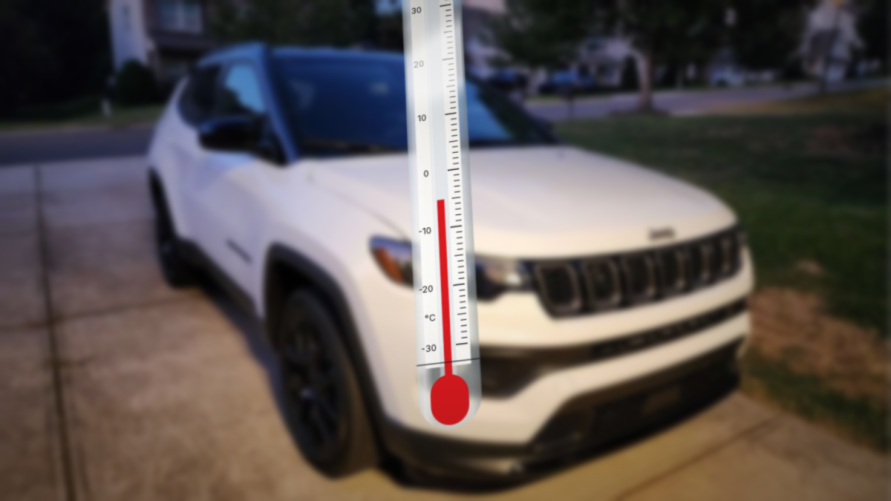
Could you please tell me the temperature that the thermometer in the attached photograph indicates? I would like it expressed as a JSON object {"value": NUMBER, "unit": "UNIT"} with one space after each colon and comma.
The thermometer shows {"value": -5, "unit": "°C"}
